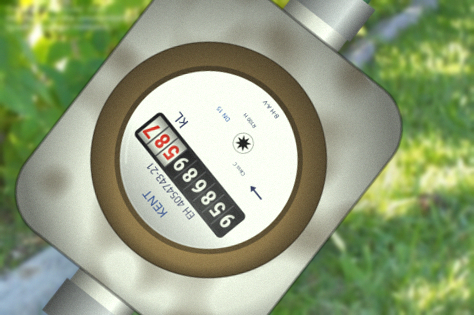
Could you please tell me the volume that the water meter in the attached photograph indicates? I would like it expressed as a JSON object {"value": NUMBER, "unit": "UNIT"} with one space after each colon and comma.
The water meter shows {"value": 958689.587, "unit": "kL"}
